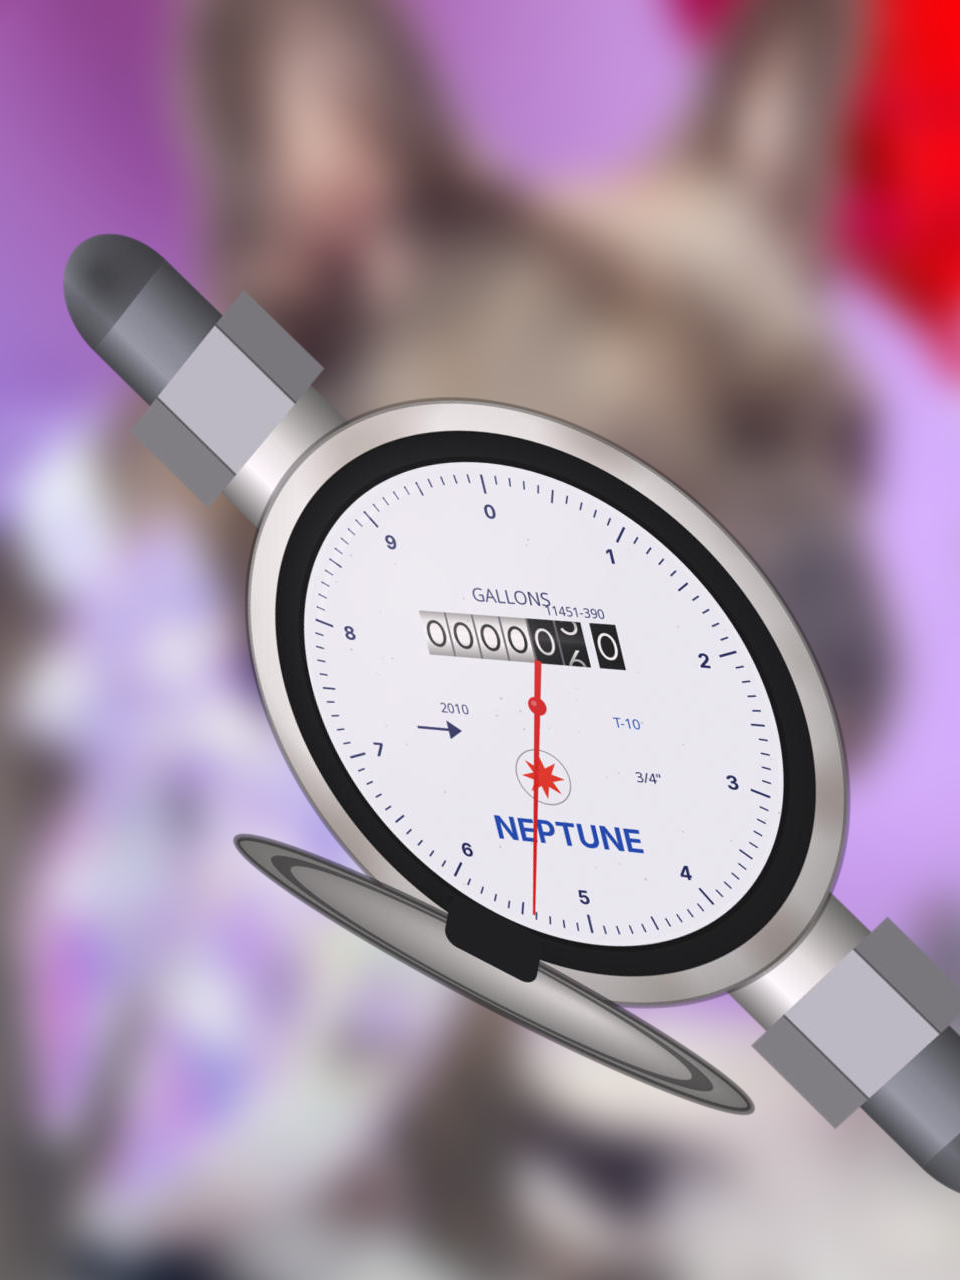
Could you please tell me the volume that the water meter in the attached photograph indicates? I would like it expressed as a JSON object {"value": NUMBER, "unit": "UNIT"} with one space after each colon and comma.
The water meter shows {"value": 55.4, "unit": "gal"}
